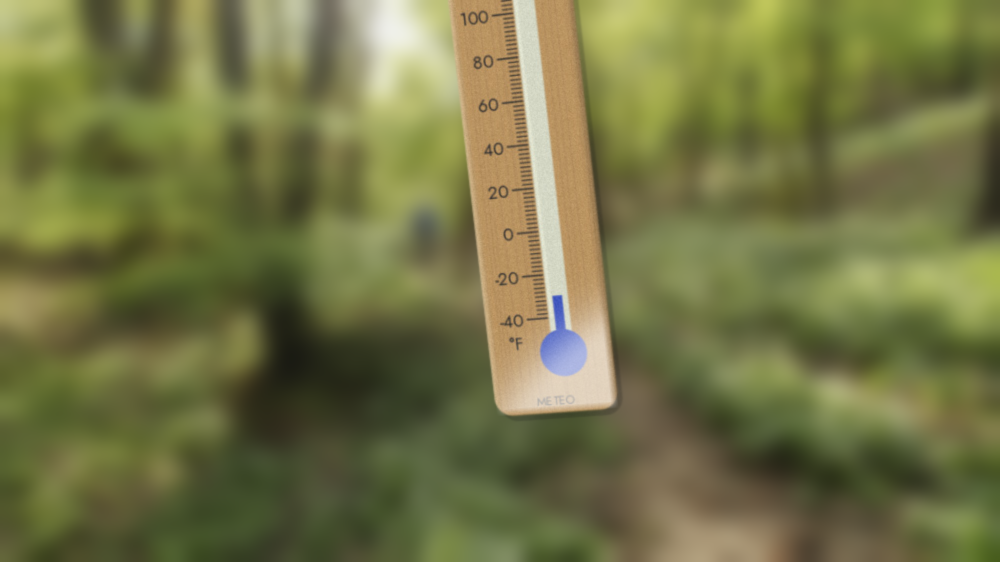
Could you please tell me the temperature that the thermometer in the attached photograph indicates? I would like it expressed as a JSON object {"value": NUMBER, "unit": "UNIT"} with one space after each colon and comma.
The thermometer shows {"value": -30, "unit": "°F"}
